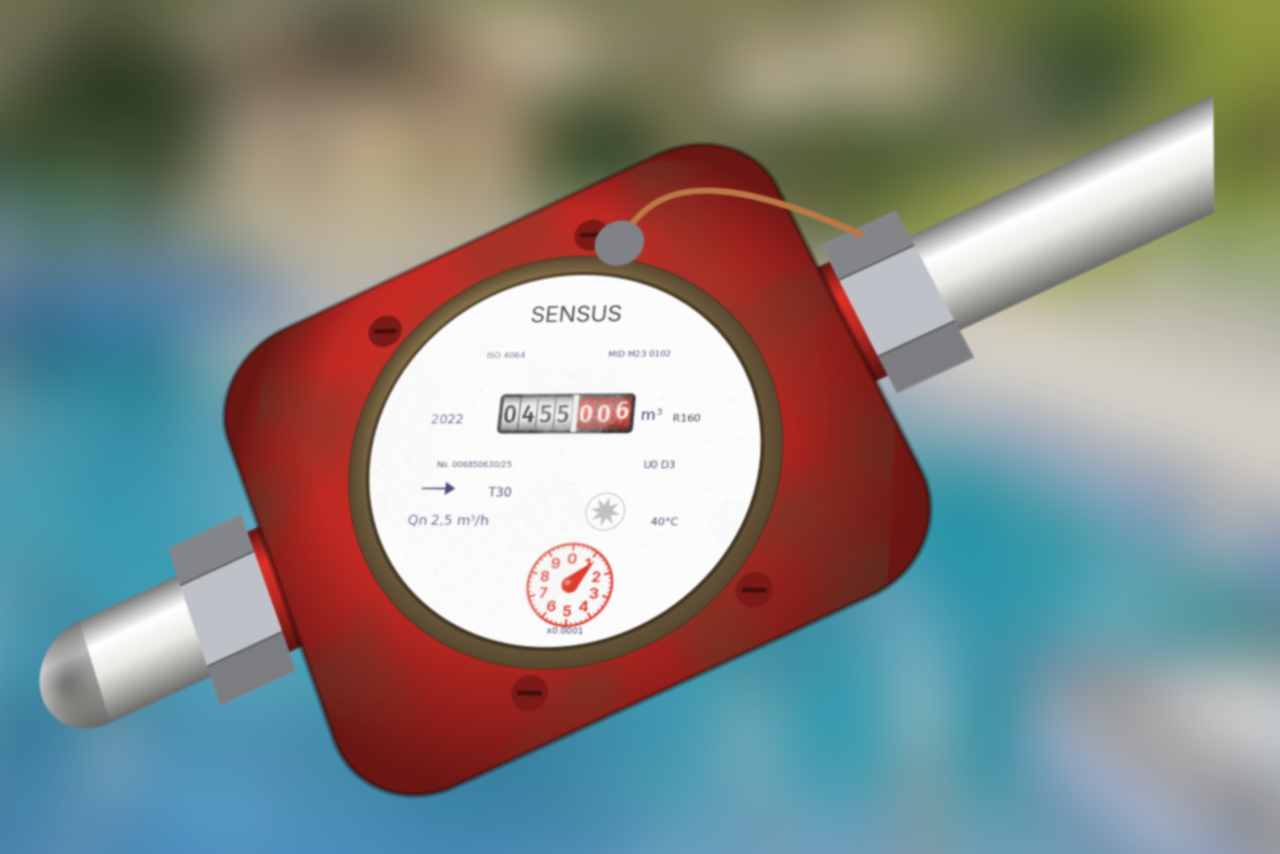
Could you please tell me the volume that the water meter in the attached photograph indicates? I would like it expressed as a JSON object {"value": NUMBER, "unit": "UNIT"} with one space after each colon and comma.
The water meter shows {"value": 455.0061, "unit": "m³"}
